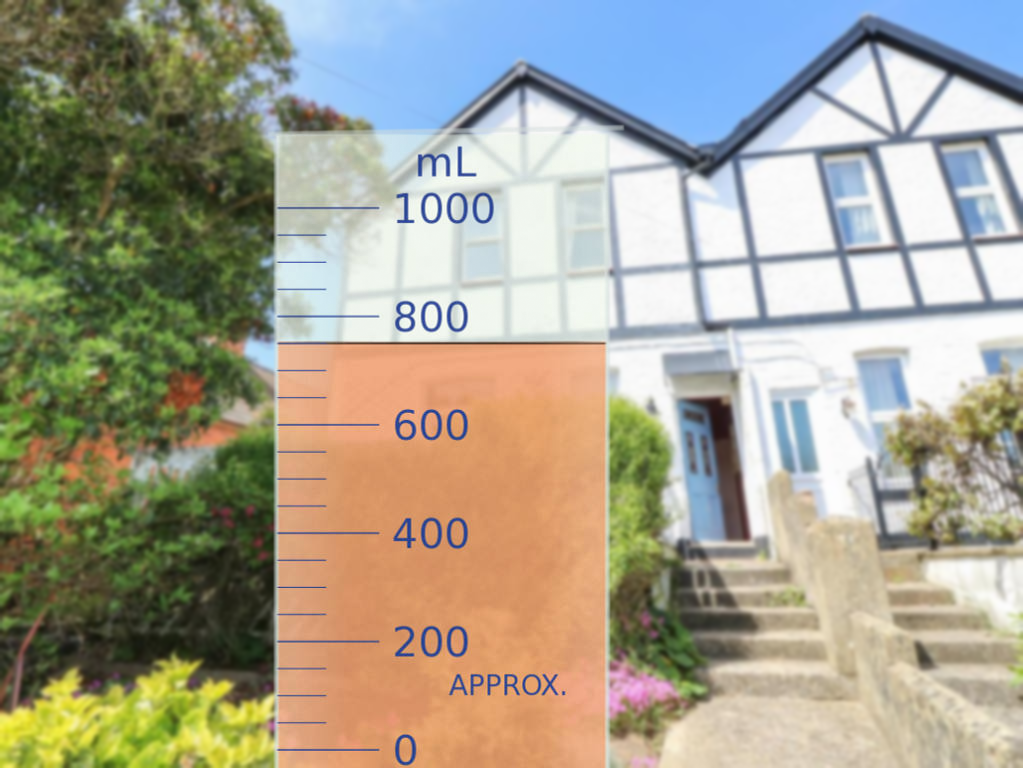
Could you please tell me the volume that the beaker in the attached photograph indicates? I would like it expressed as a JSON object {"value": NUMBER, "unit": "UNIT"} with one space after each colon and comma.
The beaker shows {"value": 750, "unit": "mL"}
